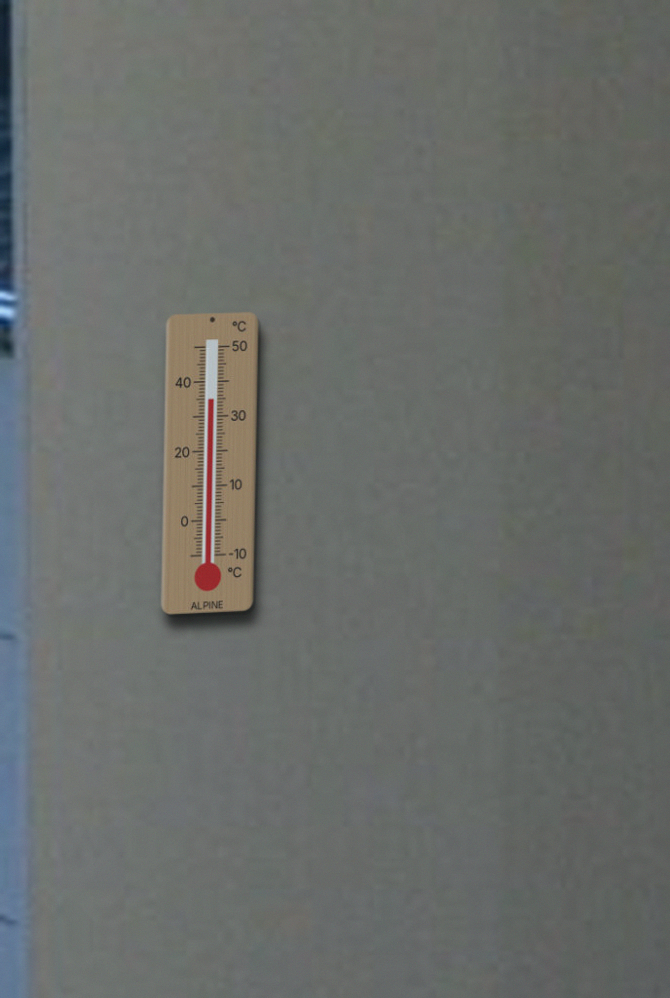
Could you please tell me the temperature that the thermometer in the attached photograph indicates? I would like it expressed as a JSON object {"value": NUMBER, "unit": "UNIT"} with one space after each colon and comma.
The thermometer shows {"value": 35, "unit": "°C"}
